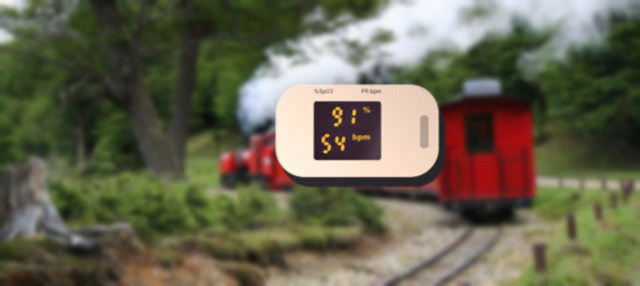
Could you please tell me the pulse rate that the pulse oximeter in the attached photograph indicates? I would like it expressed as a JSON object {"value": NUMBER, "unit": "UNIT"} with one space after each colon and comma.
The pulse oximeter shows {"value": 54, "unit": "bpm"}
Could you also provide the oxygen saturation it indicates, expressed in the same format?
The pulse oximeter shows {"value": 91, "unit": "%"}
